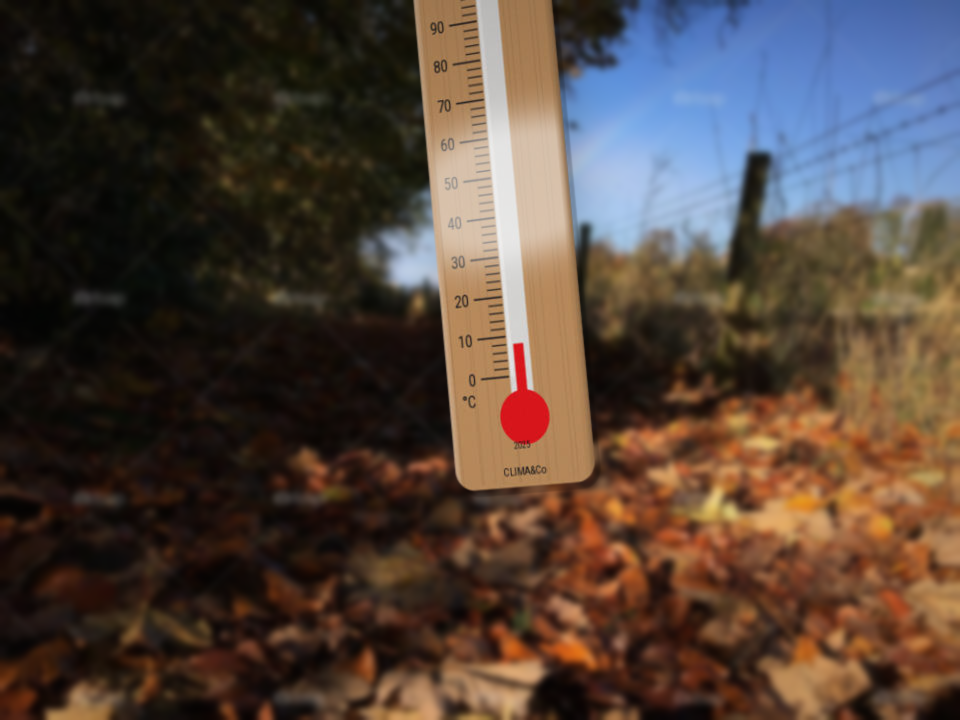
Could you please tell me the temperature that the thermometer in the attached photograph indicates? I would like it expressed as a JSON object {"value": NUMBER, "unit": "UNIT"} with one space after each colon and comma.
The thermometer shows {"value": 8, "unit": "°C"}
